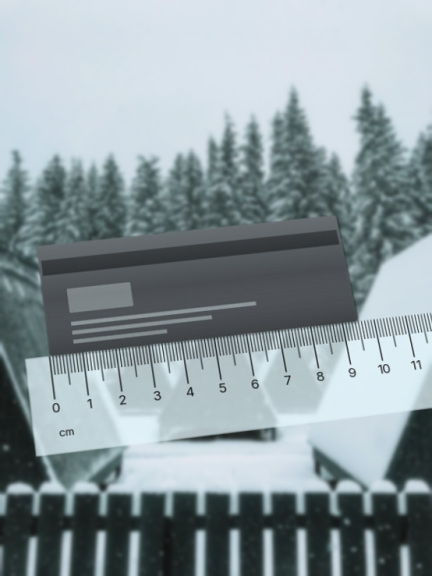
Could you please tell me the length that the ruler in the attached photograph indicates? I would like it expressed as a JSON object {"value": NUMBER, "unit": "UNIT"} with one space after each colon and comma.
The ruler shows {"value": 9.5, "unit": "cm"}
